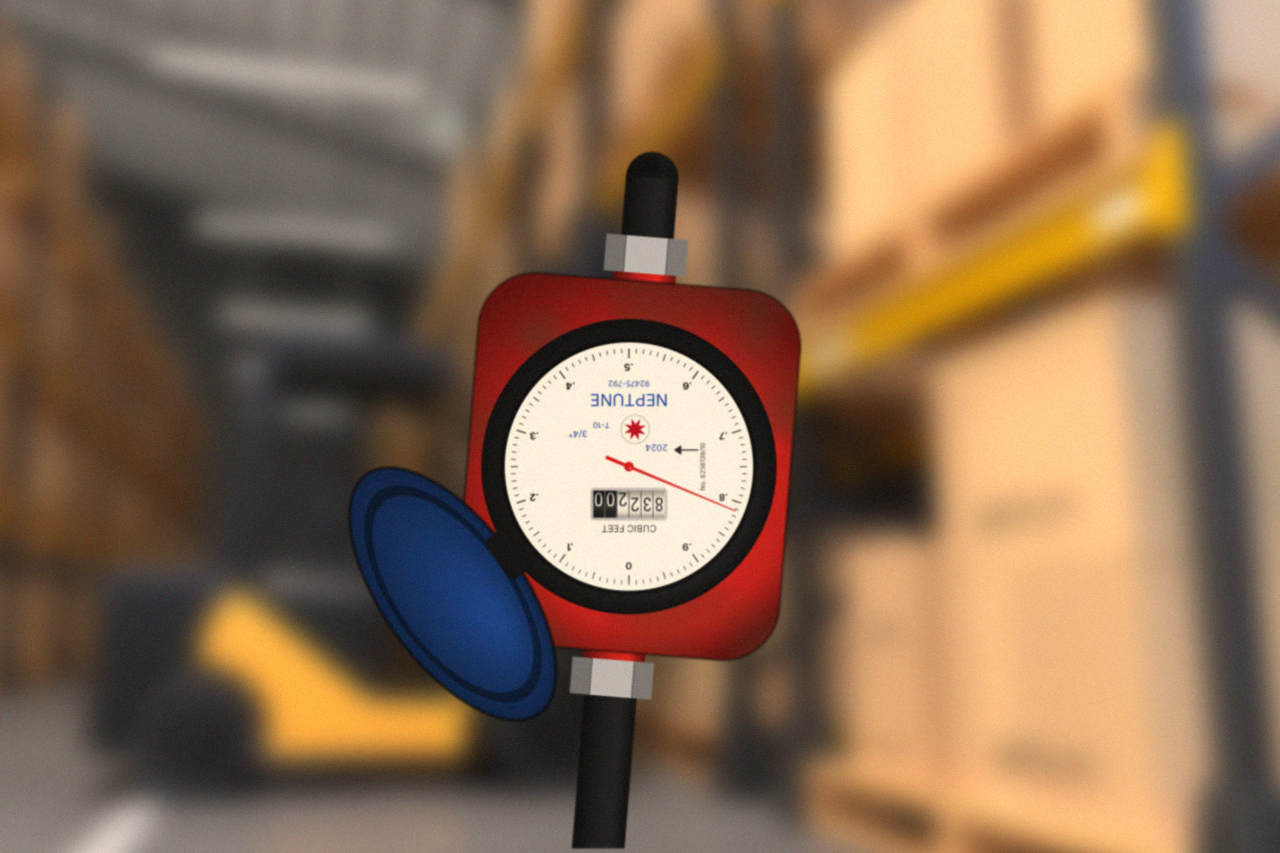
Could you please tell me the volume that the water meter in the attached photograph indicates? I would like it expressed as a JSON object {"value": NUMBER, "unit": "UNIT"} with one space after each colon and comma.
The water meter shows {"value": 832199.81, "unit": "ft³"}
